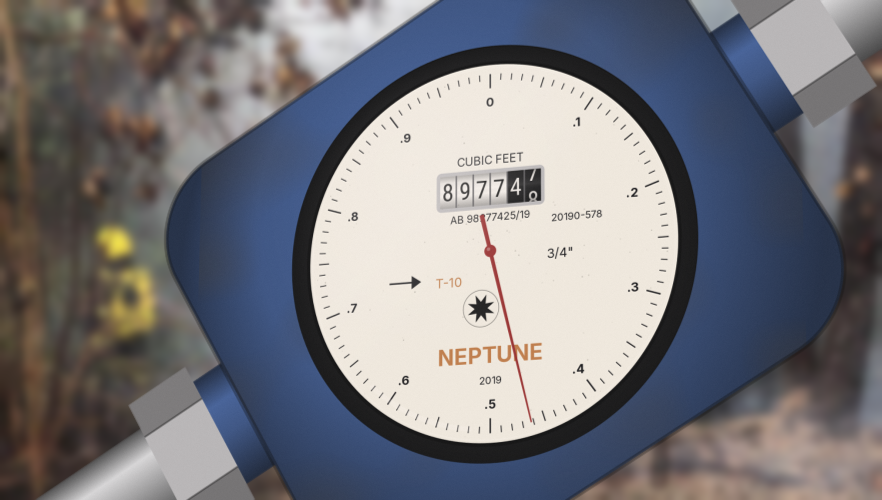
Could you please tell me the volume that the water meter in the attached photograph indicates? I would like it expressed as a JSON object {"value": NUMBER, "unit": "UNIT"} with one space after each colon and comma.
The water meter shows {"value": 897747.46, "unit": "ft³"}
